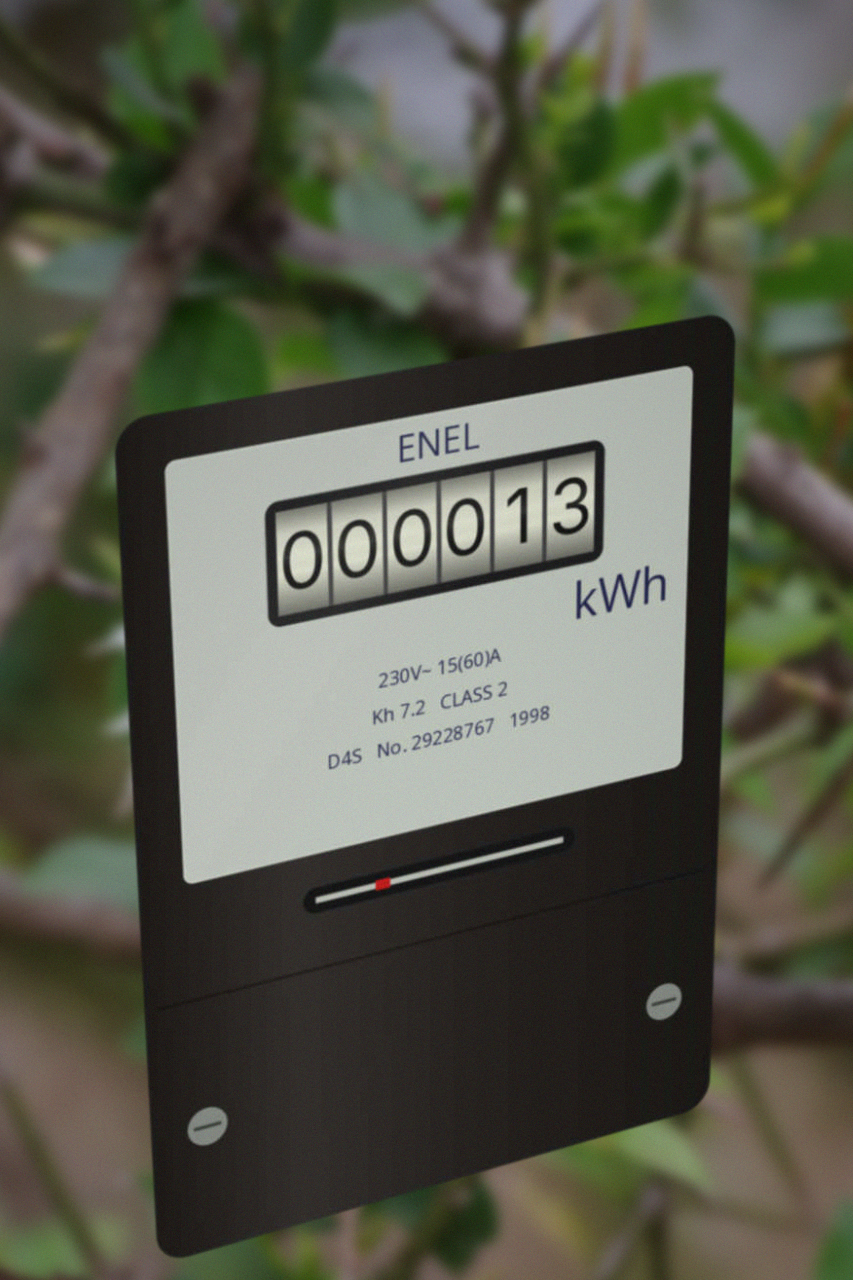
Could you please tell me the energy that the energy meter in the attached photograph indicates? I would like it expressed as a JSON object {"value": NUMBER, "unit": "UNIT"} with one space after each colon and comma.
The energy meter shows {"value": 13, "unit": "kWh"}
